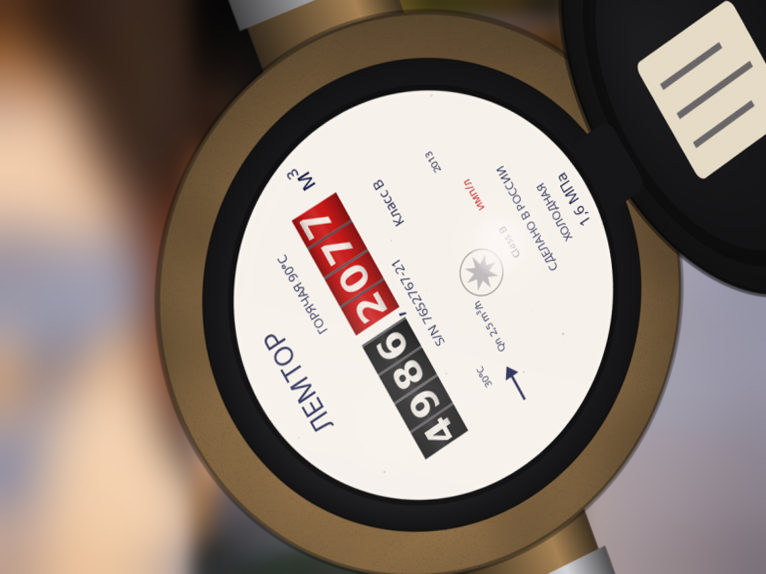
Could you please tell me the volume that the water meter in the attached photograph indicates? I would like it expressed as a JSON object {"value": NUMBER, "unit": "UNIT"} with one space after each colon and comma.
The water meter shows {"value": 4986.2077, "unit": "m³"}
